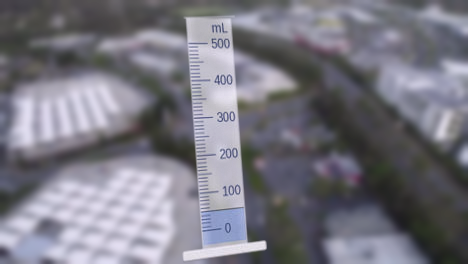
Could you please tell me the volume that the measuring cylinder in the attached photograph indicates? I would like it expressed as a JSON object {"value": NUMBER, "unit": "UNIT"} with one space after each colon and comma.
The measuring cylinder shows {"value": 50, "unit": "mL"}
